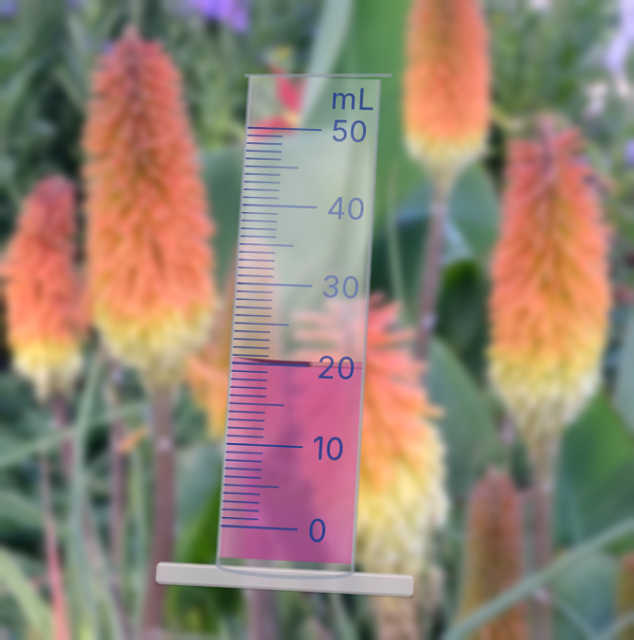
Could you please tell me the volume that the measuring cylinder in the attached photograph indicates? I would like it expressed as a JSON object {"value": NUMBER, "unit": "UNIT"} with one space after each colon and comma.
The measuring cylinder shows {"value": 20, "unit": "mL"}
